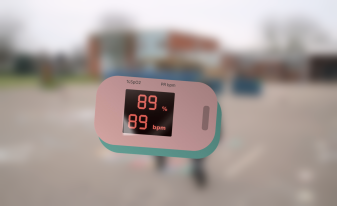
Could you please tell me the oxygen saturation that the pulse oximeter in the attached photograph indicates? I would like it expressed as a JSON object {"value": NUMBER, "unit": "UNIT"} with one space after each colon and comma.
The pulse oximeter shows {"value": 89, "unit": "%"}
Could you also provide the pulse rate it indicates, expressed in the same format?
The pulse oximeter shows {"value": 89, "unit": "bpm"}
